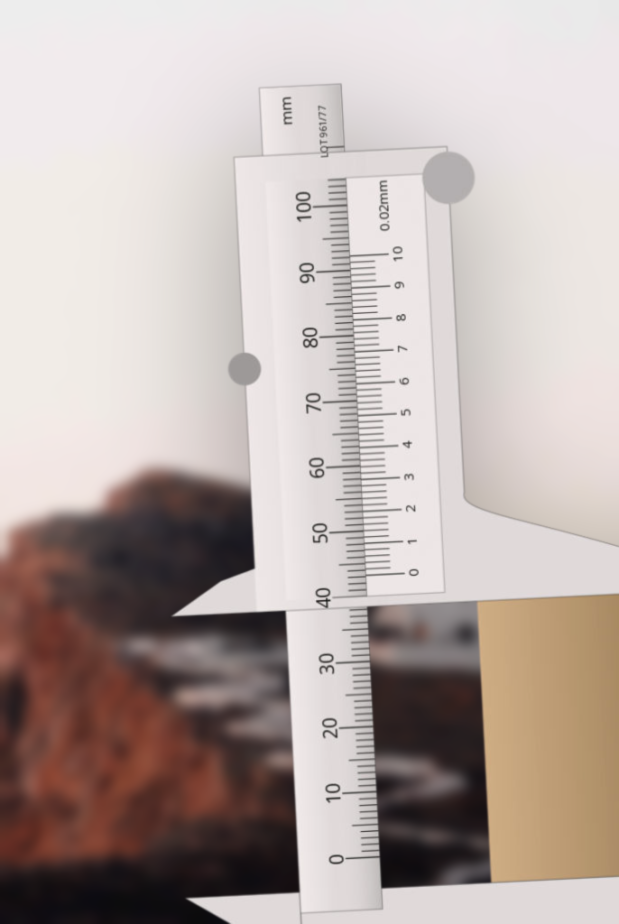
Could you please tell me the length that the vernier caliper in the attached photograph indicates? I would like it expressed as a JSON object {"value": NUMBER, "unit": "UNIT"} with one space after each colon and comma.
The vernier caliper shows {"value": 43.2, "unit": "mm"}
